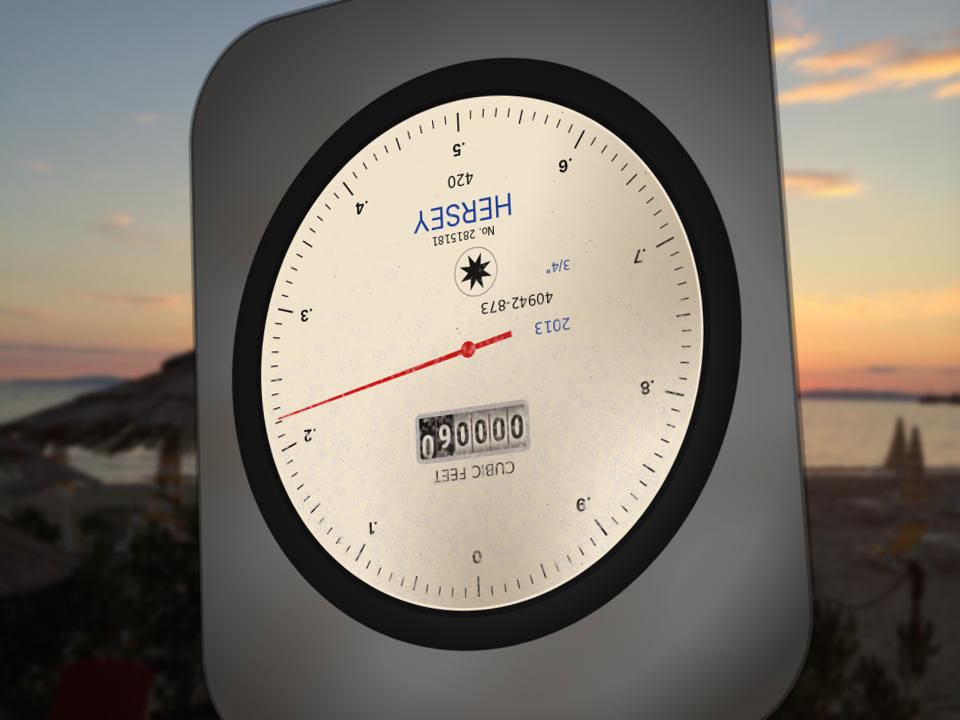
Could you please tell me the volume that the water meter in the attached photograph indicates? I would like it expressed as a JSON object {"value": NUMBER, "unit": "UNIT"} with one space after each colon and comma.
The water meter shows {"value": 60.22, "unit": "ft³"}
